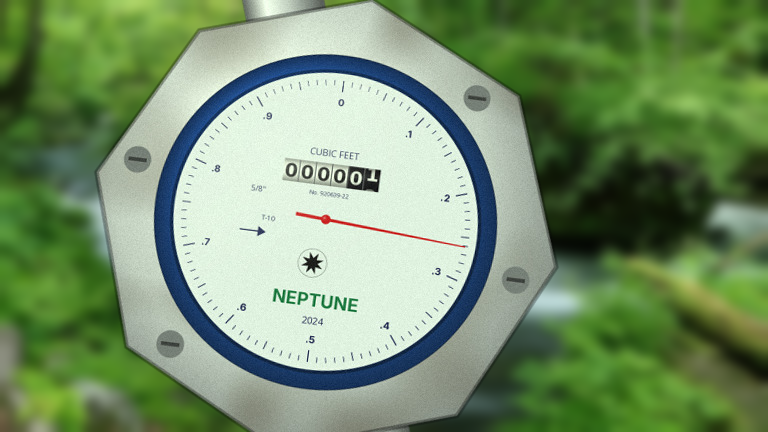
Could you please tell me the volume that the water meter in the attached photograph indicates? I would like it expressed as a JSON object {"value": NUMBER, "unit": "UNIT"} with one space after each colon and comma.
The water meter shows {"value": 1.26, "unit": "ft³"}
